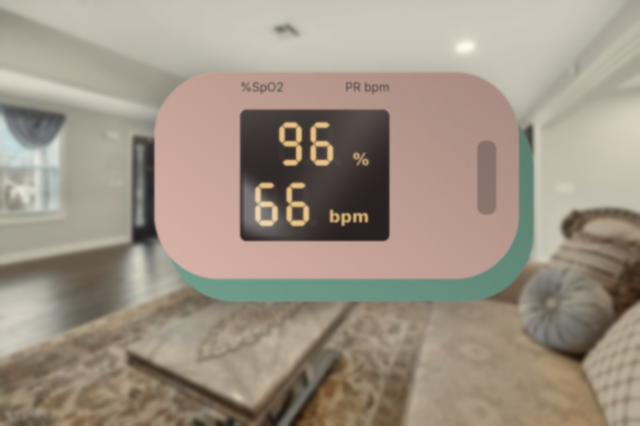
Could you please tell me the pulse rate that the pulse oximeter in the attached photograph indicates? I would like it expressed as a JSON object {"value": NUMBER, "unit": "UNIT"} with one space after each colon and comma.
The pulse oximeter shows {"value": 66, "unit": "bpm"}
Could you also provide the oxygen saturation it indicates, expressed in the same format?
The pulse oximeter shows {"value": 96, "unit": "%"}
